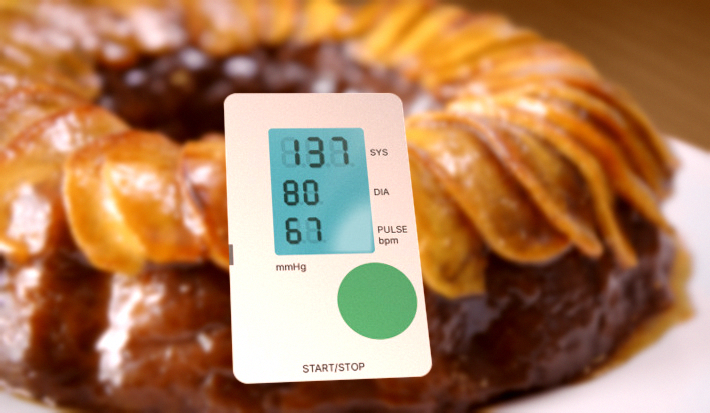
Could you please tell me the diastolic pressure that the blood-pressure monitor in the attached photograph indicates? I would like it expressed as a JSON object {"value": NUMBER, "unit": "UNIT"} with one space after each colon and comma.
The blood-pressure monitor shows {"value": 80, "unit": "mmHg"}
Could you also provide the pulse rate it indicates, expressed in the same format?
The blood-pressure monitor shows {"value": 67, "unit": "bpm"}
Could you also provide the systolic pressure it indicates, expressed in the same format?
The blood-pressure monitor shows {"value": 137, "unit": "mmHg"}
